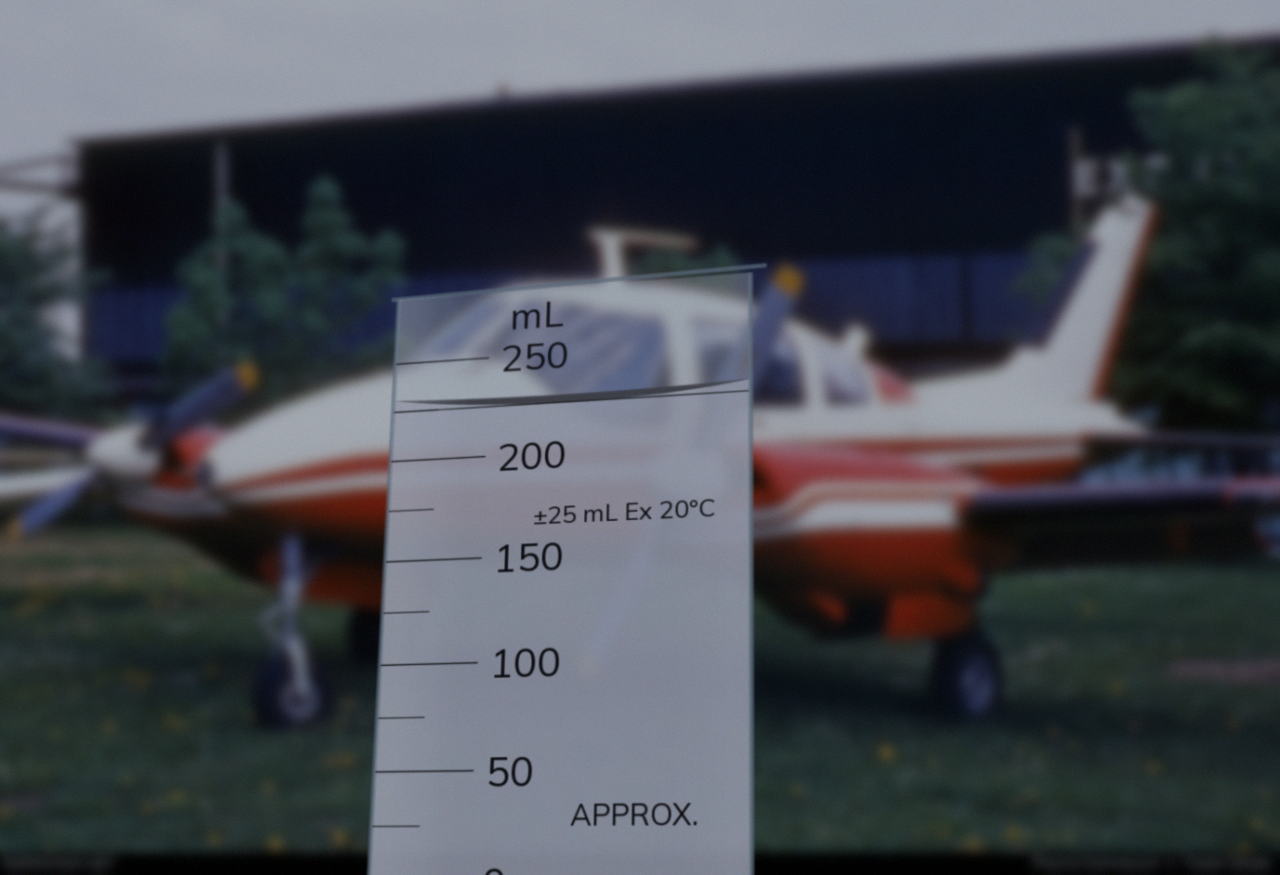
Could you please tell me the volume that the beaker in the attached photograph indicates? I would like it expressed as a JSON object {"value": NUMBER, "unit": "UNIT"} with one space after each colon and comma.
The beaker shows {"value": 225, "unit": "mL"}
